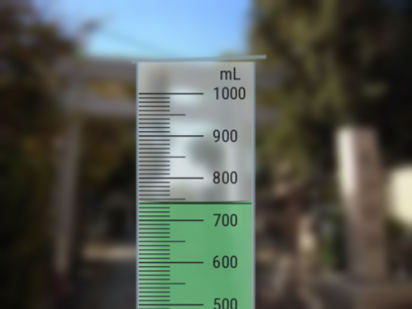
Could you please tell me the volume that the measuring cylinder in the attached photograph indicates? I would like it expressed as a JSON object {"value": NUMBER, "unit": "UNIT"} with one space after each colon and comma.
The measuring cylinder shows {"value": 740, "unit": "mL"}
